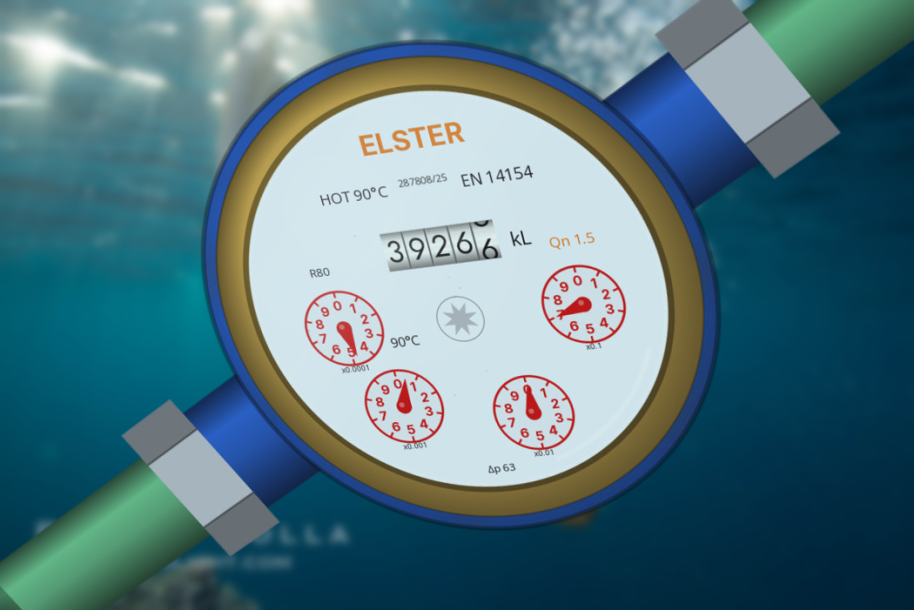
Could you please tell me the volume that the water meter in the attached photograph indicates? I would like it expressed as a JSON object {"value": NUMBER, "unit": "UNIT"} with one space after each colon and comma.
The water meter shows {"value": 39265.7004, "unit": "kL"}
